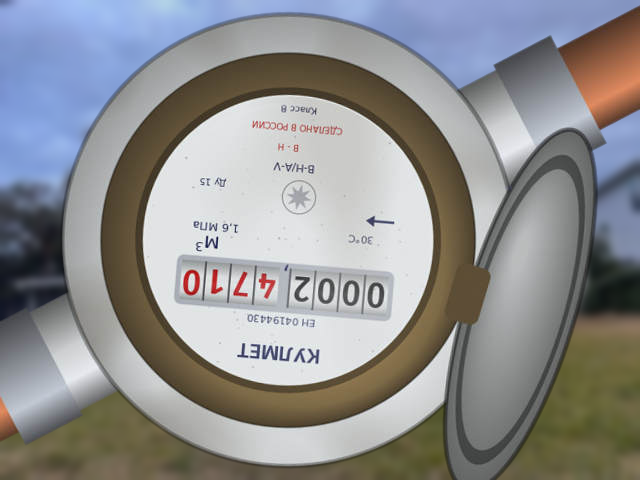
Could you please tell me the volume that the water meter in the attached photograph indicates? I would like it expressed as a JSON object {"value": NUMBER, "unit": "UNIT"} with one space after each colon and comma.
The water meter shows {"value": 2.4710, "unit": "m³"}
